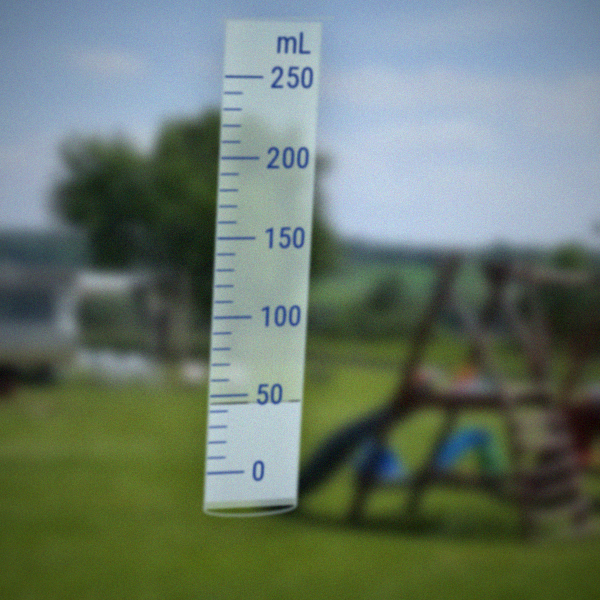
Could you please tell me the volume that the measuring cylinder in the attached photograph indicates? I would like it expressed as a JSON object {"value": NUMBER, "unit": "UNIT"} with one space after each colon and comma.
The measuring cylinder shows {"value": 45, "unit": "mL"}
